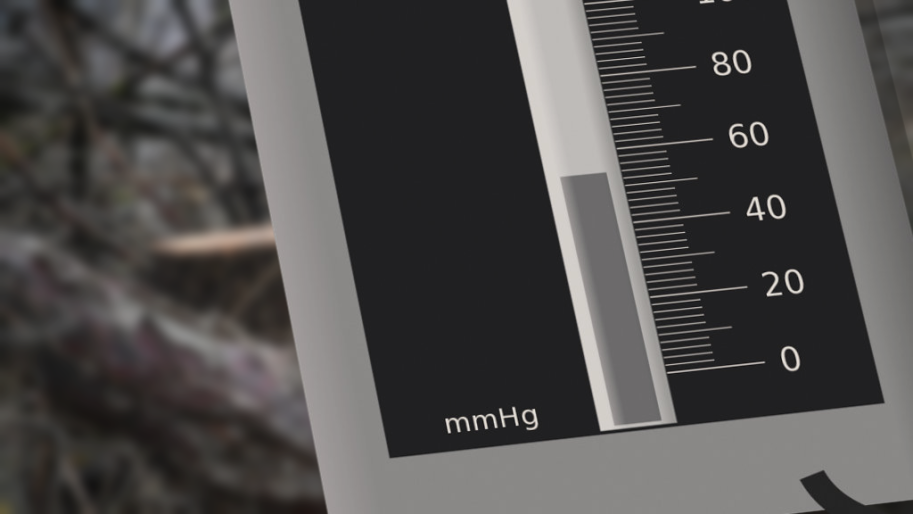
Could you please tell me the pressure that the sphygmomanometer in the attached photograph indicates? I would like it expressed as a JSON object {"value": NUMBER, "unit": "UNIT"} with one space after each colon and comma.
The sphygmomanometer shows {"value": 54, "unit": "mmHg"}
